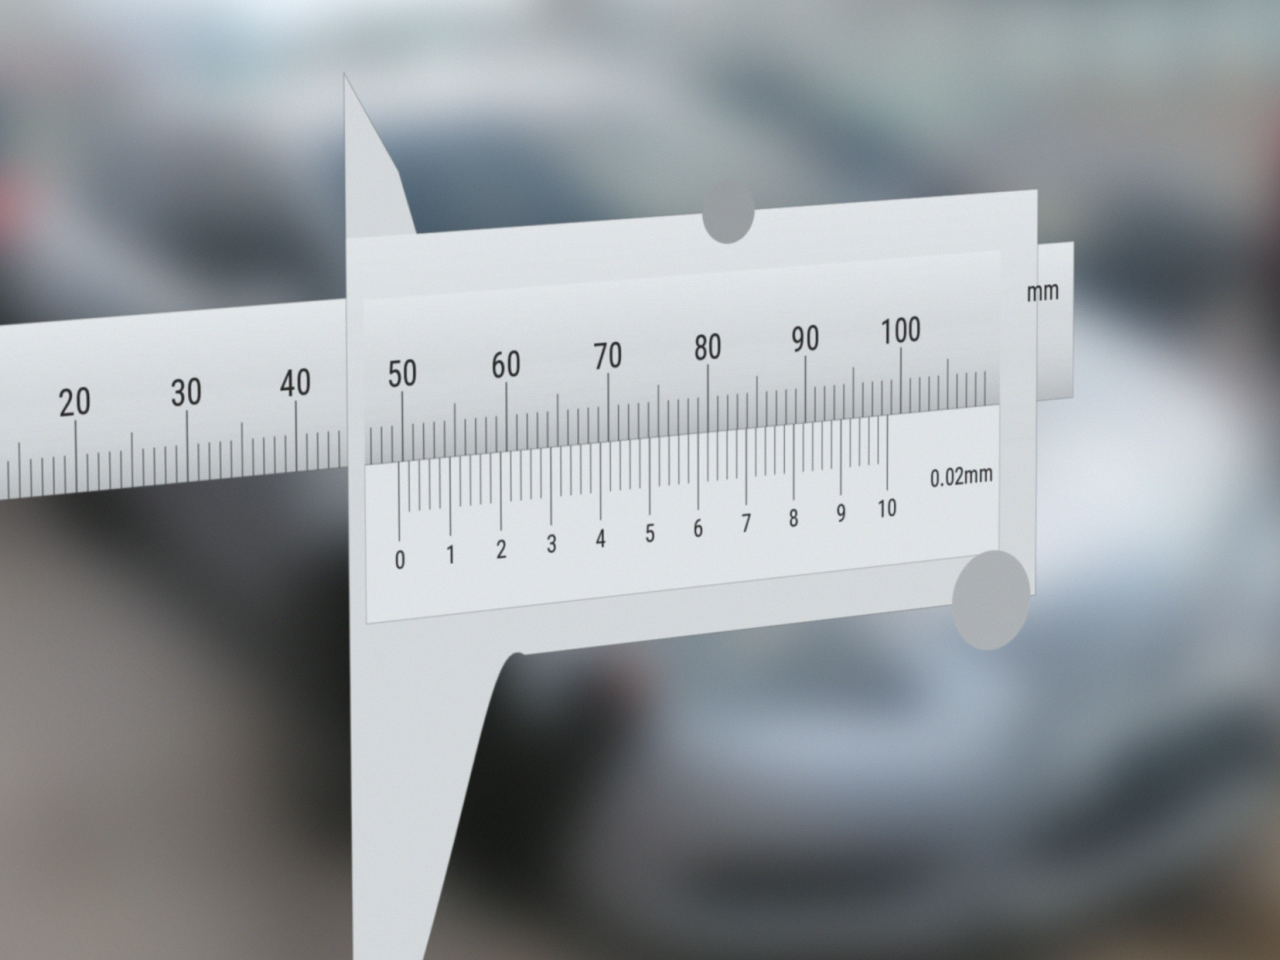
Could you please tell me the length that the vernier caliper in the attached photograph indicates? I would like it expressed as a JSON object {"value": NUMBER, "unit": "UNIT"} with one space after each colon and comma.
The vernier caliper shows {"value": 49.6, "unit": "mm"}
